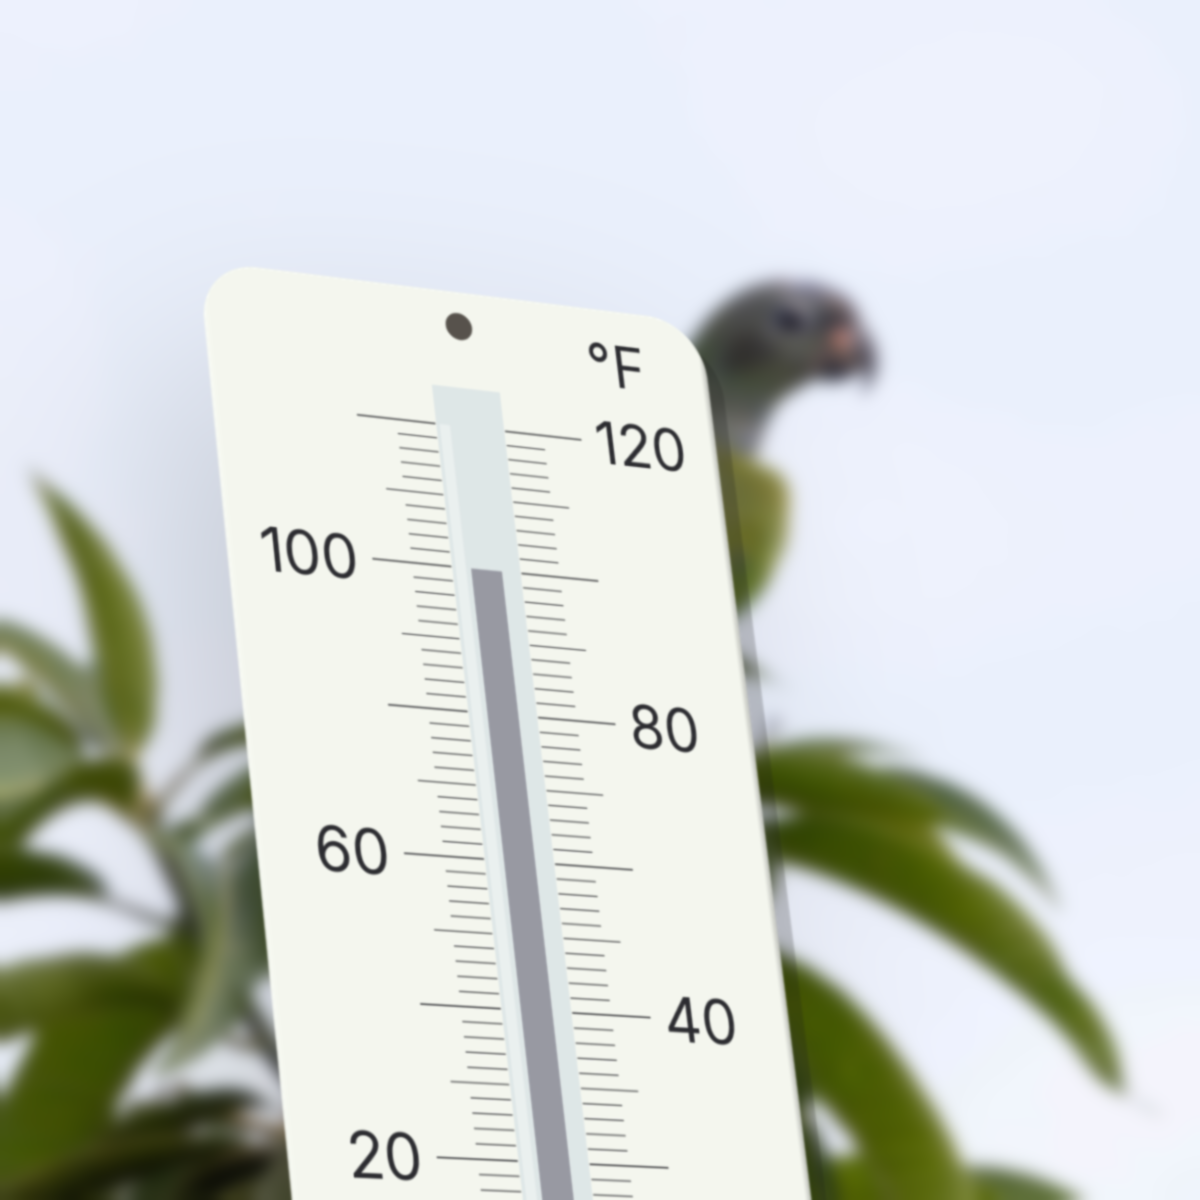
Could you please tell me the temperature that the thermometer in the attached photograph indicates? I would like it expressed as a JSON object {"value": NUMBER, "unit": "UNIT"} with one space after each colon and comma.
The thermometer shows {"value": 100, "unit": "°F"}
